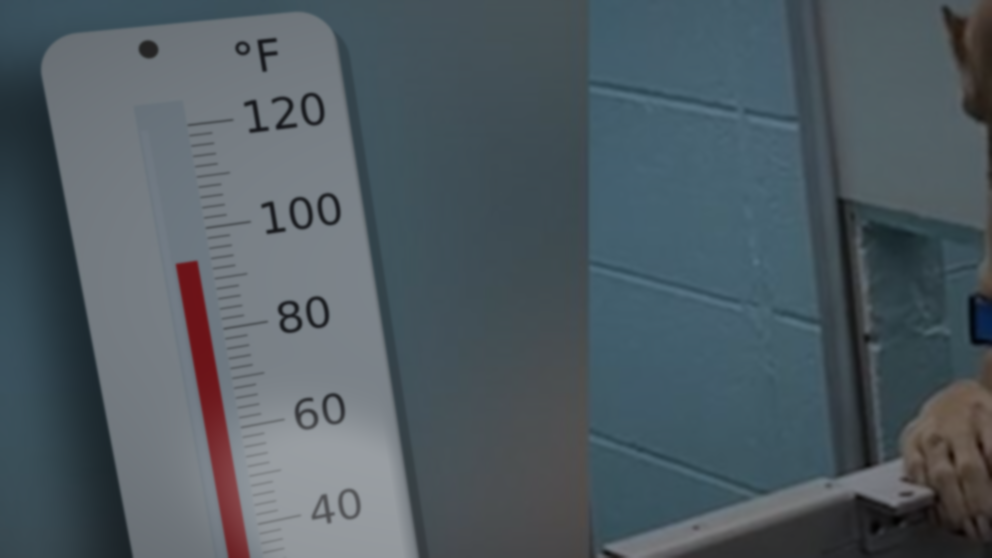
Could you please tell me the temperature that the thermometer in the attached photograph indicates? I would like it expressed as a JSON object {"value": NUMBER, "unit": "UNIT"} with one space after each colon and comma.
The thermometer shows {"value": 94, "unit": "°F"}
